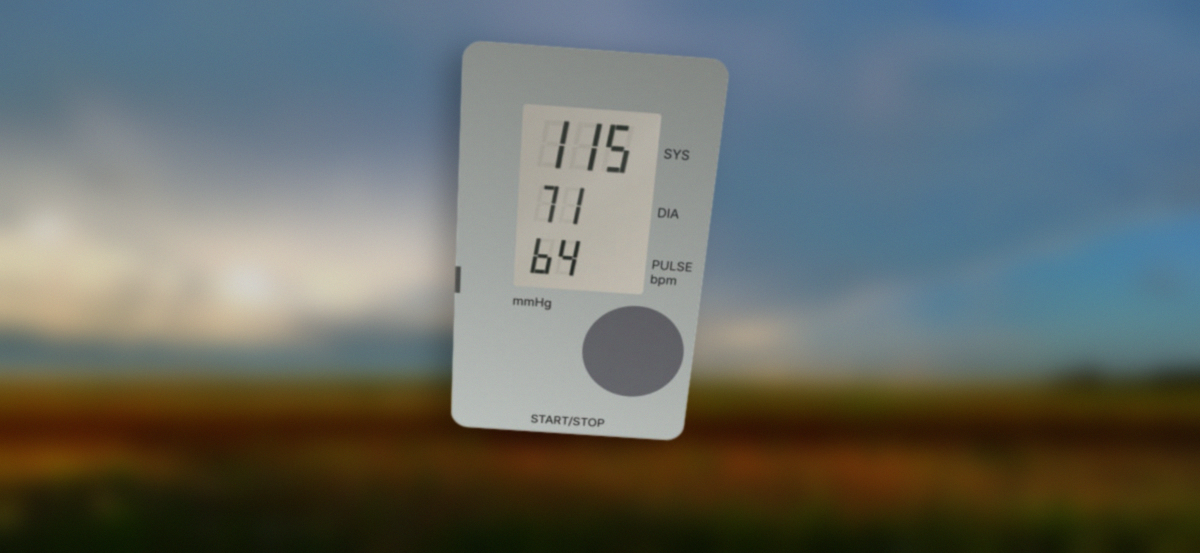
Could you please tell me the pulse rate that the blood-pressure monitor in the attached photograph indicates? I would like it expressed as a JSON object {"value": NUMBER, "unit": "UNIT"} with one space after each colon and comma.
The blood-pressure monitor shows {"value": 64, "unit": "bpm"}
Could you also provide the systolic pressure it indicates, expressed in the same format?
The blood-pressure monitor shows {"value": 115, "unit": "mmHg"}
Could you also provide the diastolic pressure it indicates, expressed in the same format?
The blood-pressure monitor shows {"value": 71, "unit": "mmHg"}
